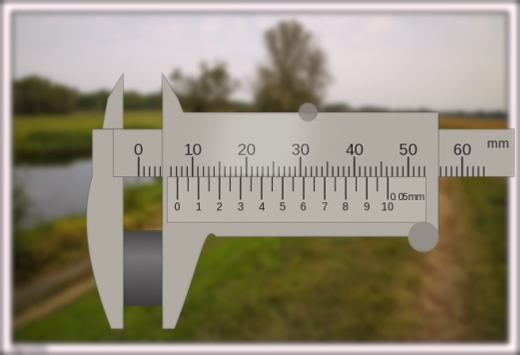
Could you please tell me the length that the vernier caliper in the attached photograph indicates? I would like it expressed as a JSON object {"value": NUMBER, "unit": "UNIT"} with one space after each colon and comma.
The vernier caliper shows {"value": 7.2, "unit": "mm"}
